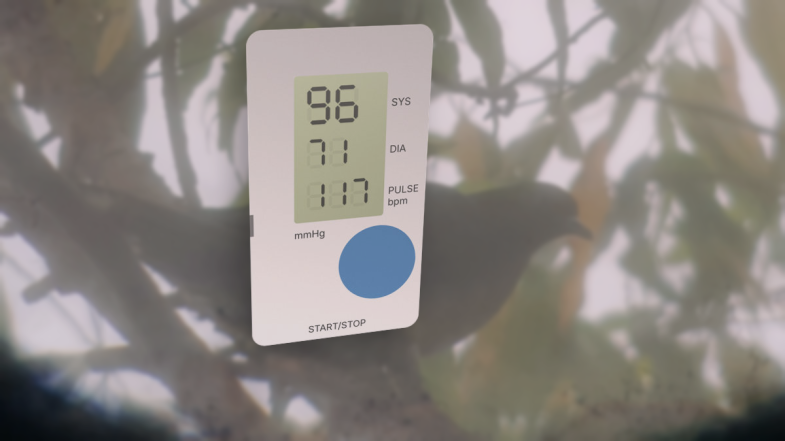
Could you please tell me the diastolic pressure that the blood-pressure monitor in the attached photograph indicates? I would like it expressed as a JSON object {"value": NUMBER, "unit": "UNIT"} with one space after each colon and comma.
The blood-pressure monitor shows {"value": 71, "unit": "mmHg"}
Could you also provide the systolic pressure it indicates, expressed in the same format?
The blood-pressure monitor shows {"value": 96, "unit": "mmHg"}
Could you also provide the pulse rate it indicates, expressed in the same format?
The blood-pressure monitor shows {"value": 117, "unit": "bpm"}
